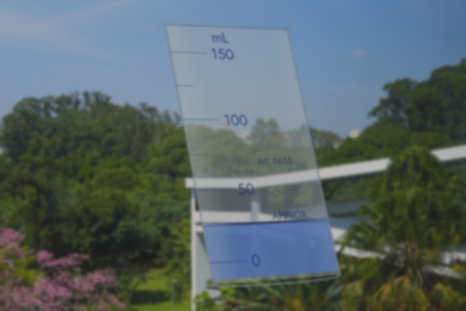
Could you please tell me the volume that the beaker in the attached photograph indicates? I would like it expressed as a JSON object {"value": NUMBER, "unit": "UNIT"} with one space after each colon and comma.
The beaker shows {"value": 25, "unit": "mL"}
